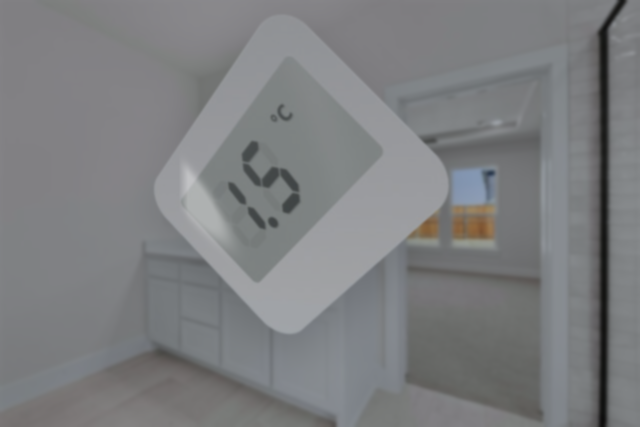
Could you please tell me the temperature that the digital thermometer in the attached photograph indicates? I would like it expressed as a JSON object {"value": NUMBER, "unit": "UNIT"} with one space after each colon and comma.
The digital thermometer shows {"value": 1.5, "unit": "°C"}
